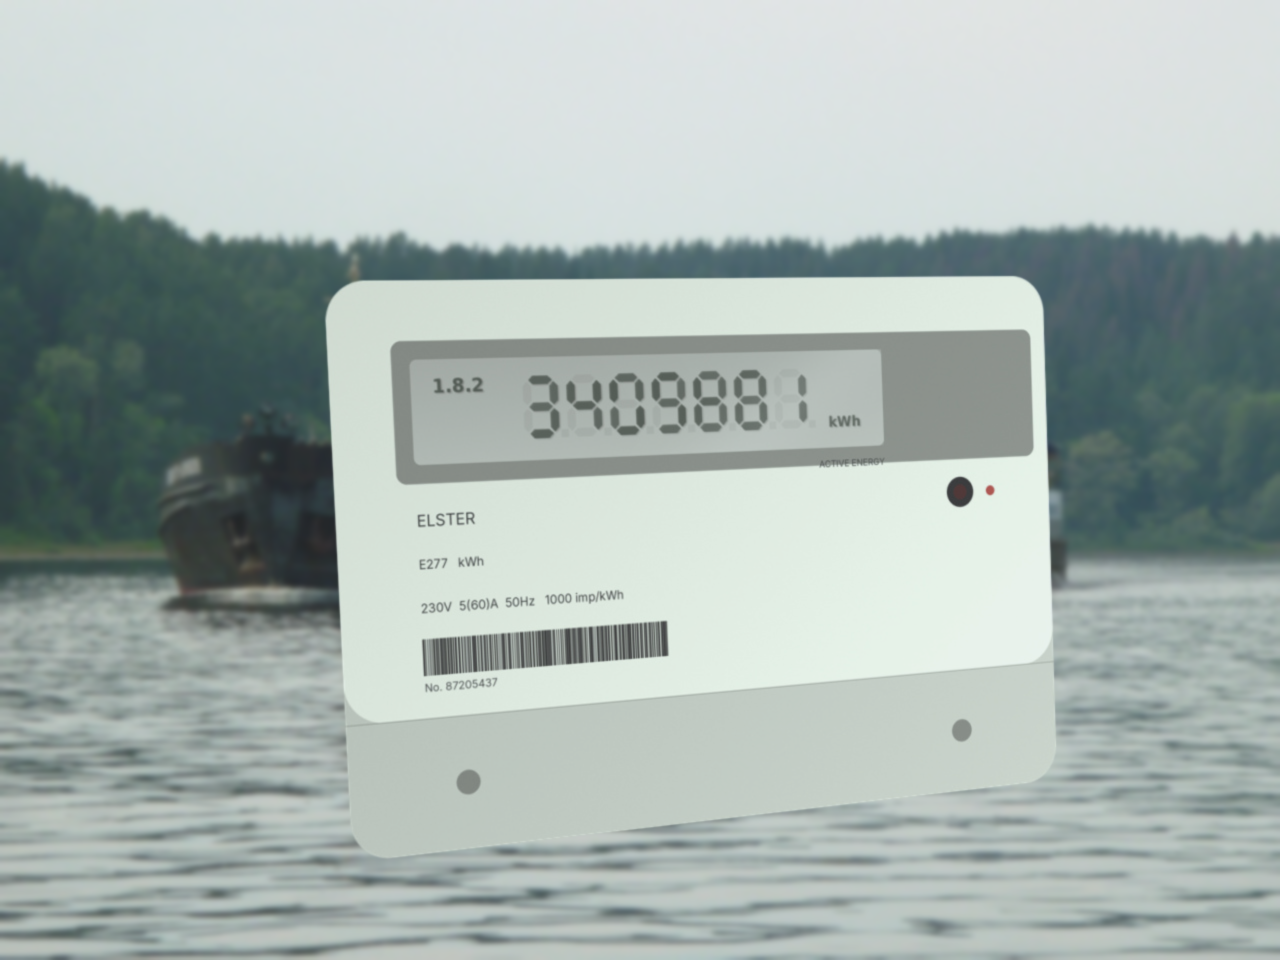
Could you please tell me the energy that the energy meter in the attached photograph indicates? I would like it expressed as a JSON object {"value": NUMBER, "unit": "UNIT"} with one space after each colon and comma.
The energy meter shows {"value": 3409881, "unit": "kWh"}
